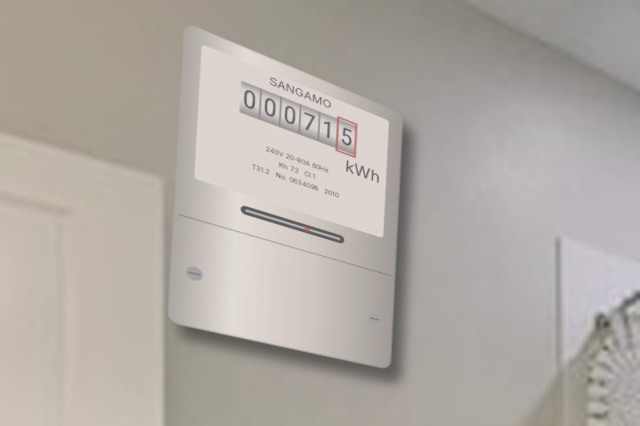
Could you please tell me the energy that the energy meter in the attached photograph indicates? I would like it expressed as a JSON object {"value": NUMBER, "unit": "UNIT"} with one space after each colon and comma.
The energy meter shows {"value": 71.5, "unit": "kWh"}
